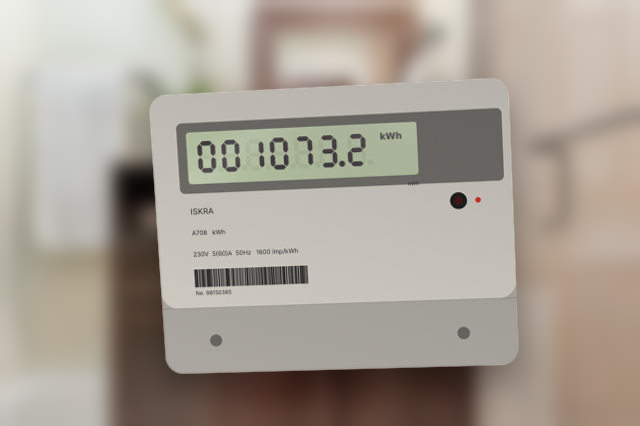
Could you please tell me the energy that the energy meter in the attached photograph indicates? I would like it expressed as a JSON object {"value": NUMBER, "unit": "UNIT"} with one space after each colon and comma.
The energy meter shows {"value": 1073.2, "unit": "kWh"}
